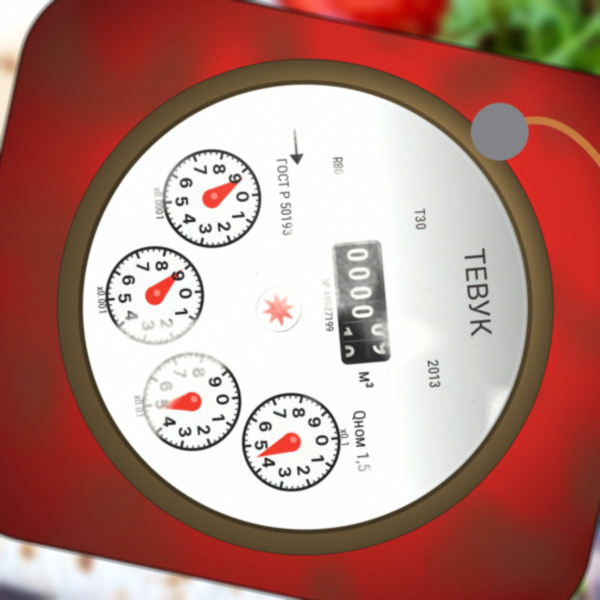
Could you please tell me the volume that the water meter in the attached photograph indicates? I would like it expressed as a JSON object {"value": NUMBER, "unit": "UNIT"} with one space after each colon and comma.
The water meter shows {"value": 9.4489, "unit": "m³"}
